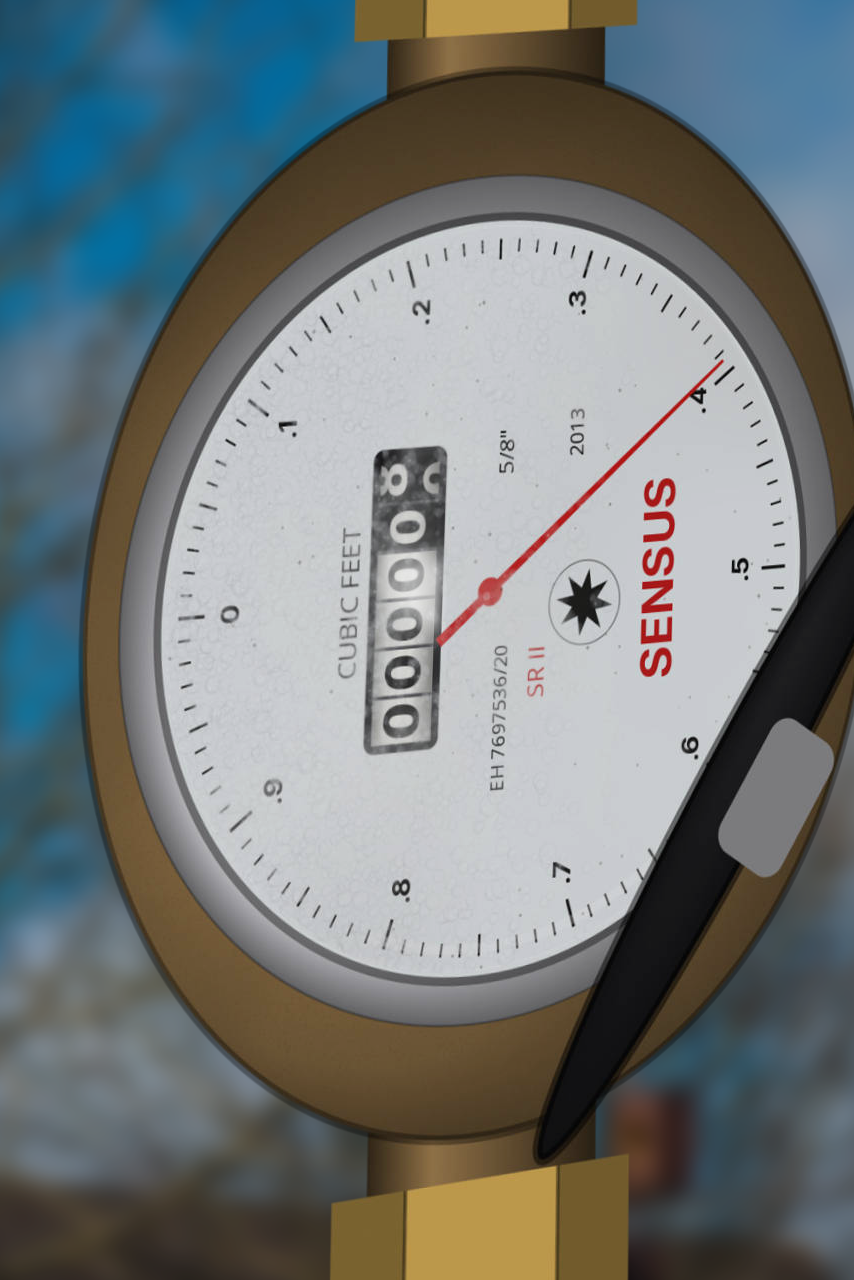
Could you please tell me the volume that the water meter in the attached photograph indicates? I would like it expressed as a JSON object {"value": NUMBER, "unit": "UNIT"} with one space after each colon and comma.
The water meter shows {"value": 8.39, "unit": "ft³"}
